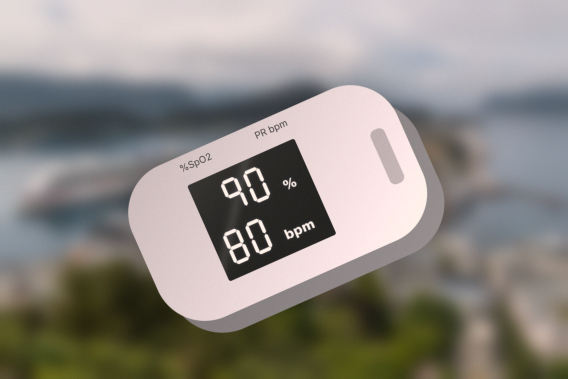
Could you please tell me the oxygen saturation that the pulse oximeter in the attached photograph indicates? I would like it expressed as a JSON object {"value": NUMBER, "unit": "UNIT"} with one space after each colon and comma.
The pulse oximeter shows {"value": 90, "unit": "%"}
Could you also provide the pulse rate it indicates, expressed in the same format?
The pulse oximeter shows {"value": 80, "unit": "bpm"}
